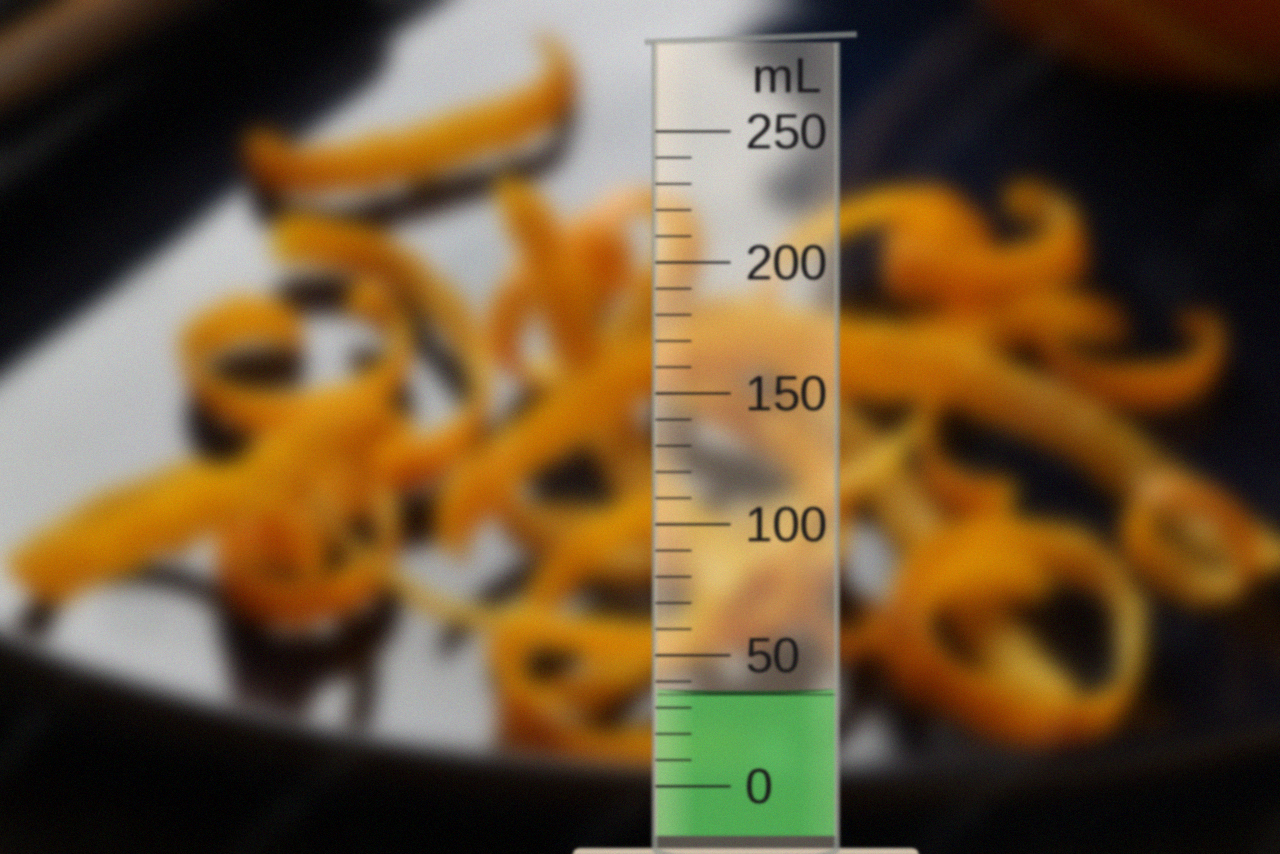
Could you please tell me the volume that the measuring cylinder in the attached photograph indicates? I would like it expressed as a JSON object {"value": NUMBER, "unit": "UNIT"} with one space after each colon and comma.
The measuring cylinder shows {"value": 35, "unit": "mL"}
